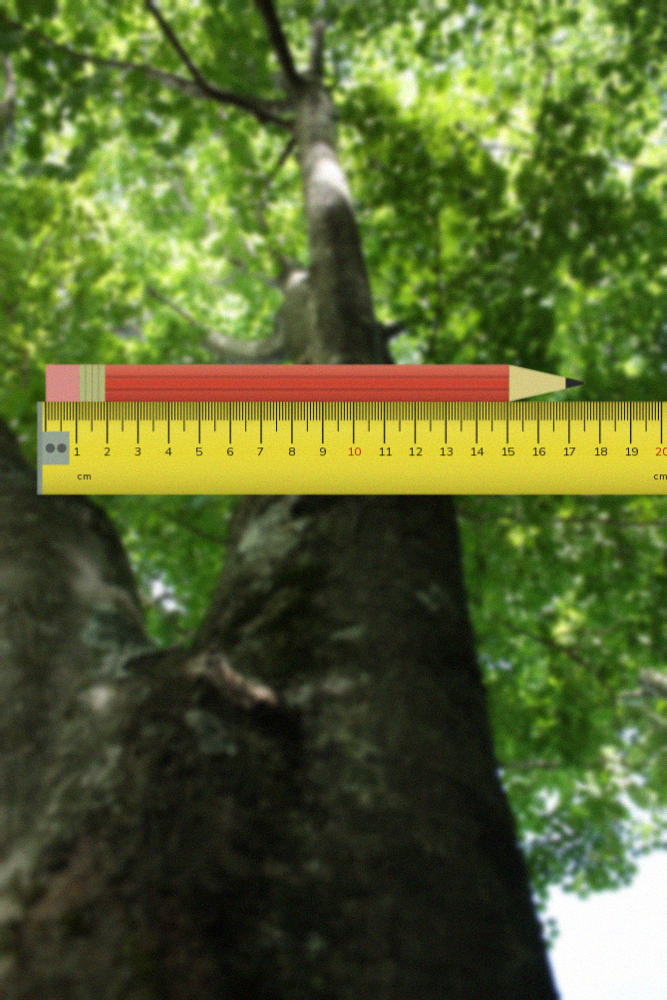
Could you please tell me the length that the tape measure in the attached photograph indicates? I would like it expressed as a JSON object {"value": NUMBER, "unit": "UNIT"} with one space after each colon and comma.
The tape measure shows {"value": 17.5, "unit": "cm"}
